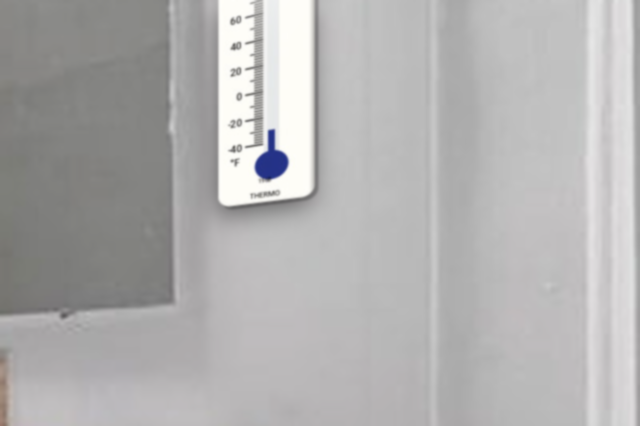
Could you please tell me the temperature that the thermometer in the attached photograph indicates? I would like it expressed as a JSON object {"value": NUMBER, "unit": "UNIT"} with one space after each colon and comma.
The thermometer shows {"value": -30, "unit": "°F"}
